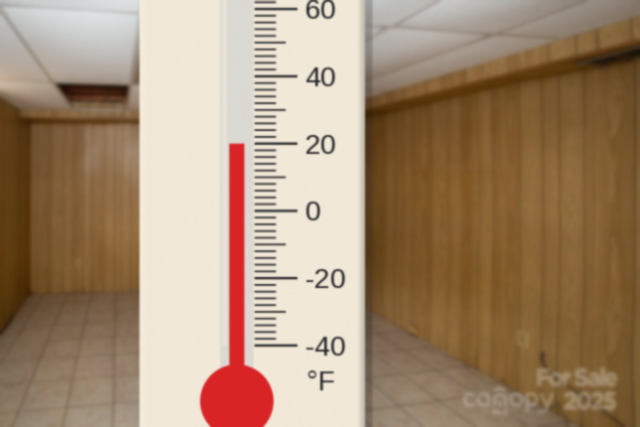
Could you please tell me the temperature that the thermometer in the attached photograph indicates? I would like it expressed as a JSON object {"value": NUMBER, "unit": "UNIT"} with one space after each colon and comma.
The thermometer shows {"value": 20, "unit": "°F"}
